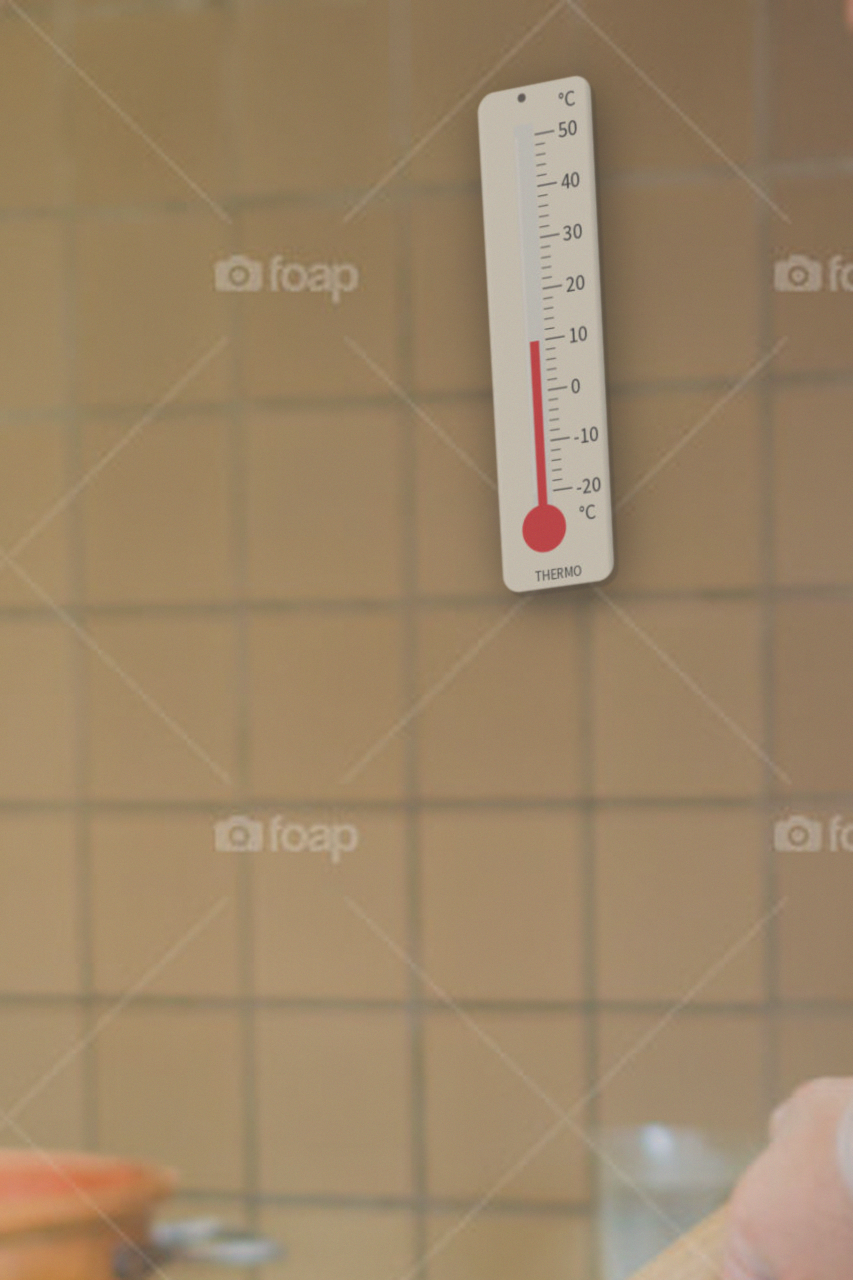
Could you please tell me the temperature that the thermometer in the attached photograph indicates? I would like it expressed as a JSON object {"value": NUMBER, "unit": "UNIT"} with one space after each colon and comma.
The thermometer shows {"value": 10, "unit": "°C"}
